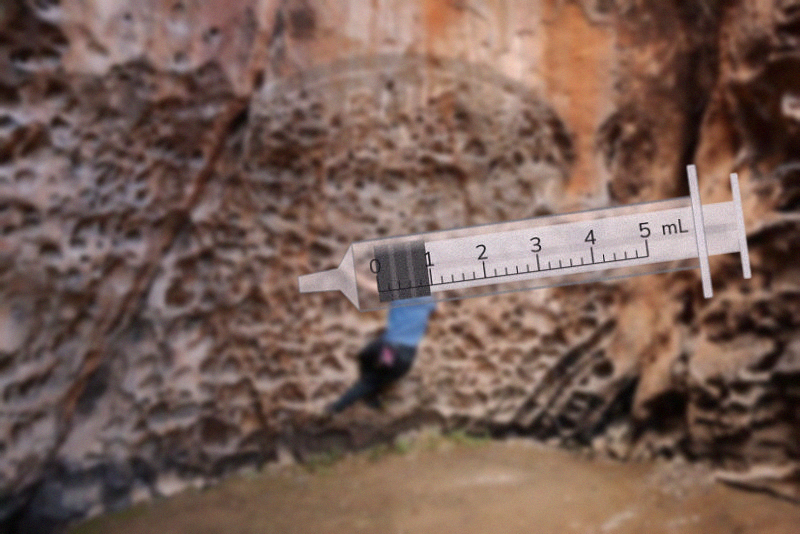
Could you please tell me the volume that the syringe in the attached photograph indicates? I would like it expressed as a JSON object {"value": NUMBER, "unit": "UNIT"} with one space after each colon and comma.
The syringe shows {"value": 0, "unit": "mL"}
